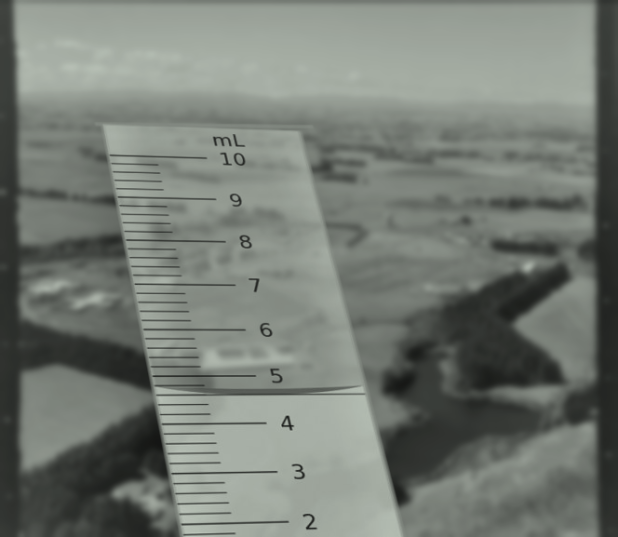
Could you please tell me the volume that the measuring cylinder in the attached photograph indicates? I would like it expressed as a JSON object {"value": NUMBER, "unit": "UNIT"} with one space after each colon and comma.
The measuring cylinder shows {"value": 4.6, "unit": "mL"}
